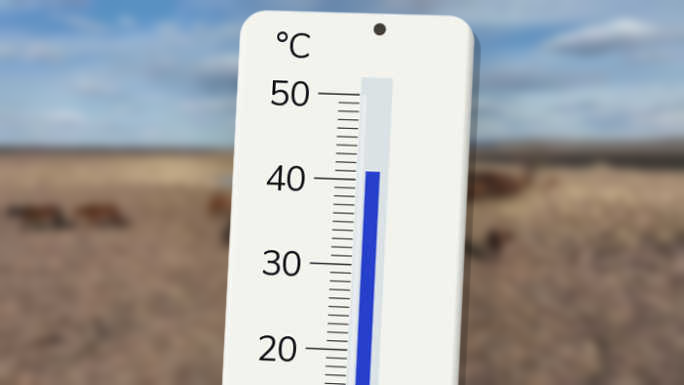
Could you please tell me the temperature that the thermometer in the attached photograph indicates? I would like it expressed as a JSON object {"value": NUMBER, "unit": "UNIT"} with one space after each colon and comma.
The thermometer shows {"value": 41, "unit": "°C"}
